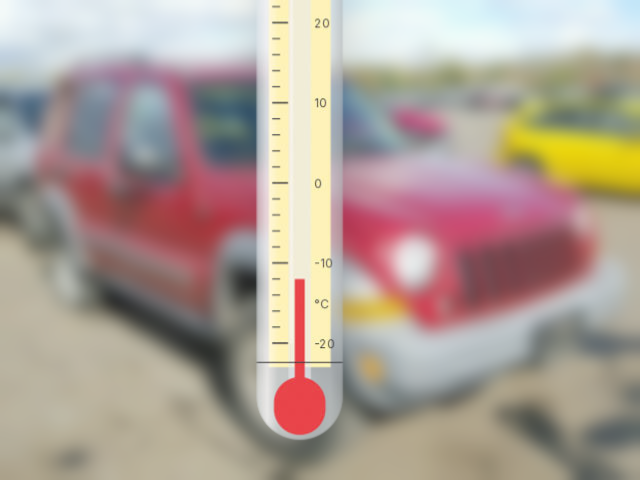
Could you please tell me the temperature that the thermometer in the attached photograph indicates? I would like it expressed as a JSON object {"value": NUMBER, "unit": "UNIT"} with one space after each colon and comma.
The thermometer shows {"value": -12, "unit": "°C"}
